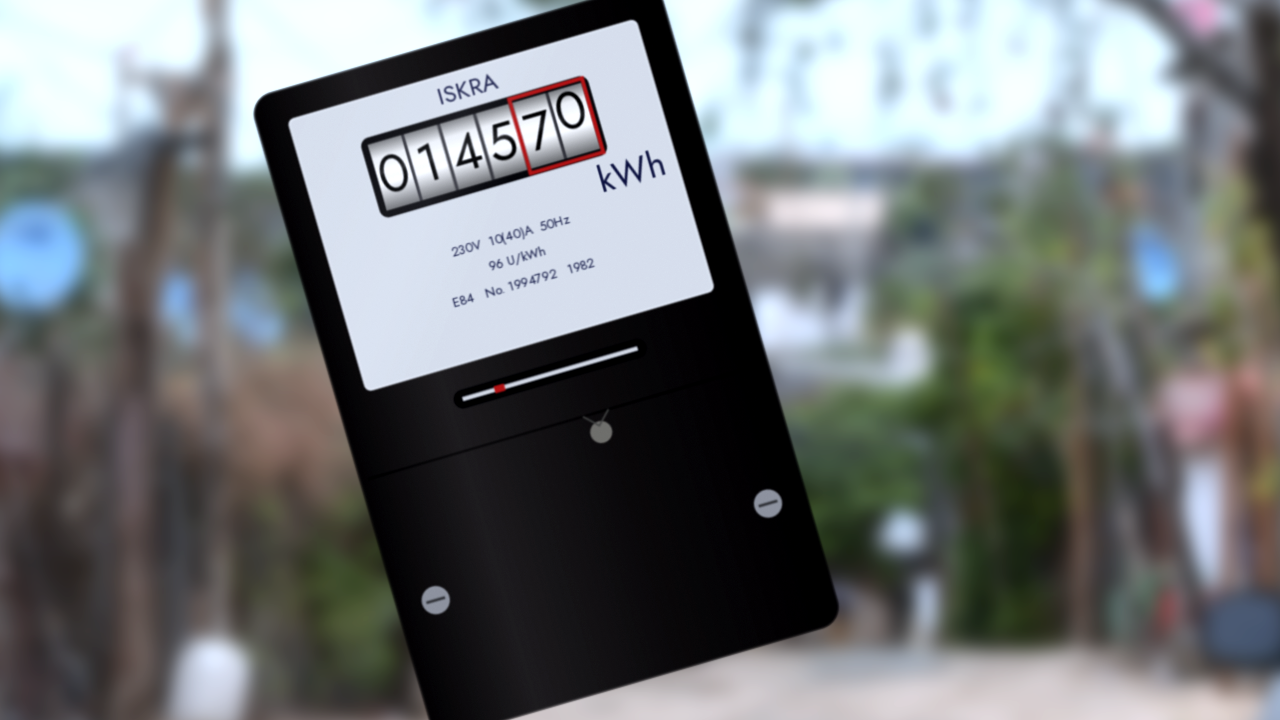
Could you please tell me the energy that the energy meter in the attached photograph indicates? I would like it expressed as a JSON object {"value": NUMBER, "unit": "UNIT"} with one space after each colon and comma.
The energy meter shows {"value": 145.70, "unit": "kWh"}
